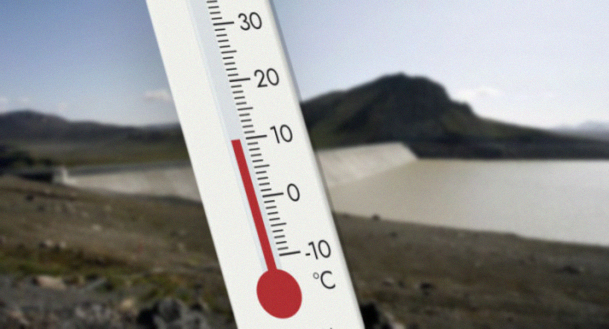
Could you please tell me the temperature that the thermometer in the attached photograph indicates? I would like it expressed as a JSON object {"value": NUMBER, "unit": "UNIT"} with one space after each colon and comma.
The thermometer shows {"value": 10, "unit": "°C"}
